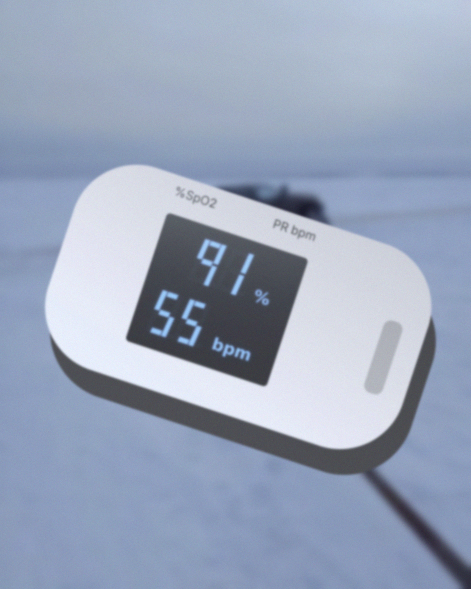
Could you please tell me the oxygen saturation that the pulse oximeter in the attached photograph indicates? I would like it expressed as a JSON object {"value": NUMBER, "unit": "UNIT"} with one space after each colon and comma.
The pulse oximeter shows {"value": 91, "unit": "%"}
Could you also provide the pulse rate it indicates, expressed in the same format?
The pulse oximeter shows {"value": 55, "unit": "bpm"}
